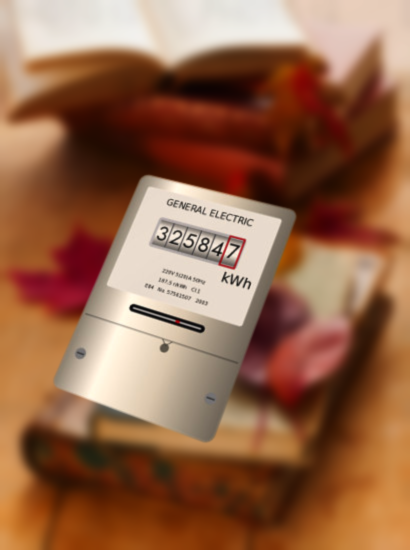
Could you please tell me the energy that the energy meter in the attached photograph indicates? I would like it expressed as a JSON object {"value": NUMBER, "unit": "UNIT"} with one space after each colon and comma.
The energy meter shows {"value": 32584.7, "unit": "kWh"}
